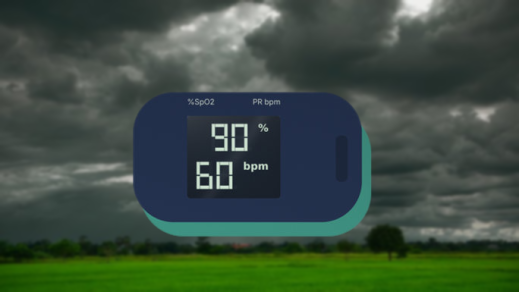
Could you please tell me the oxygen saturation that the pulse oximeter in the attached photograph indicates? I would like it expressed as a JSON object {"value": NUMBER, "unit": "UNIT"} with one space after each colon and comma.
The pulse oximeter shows {"value": 90, "unit": "%"}
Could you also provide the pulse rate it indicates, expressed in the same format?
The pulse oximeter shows {"value": 60, "unit": "bpm"}
